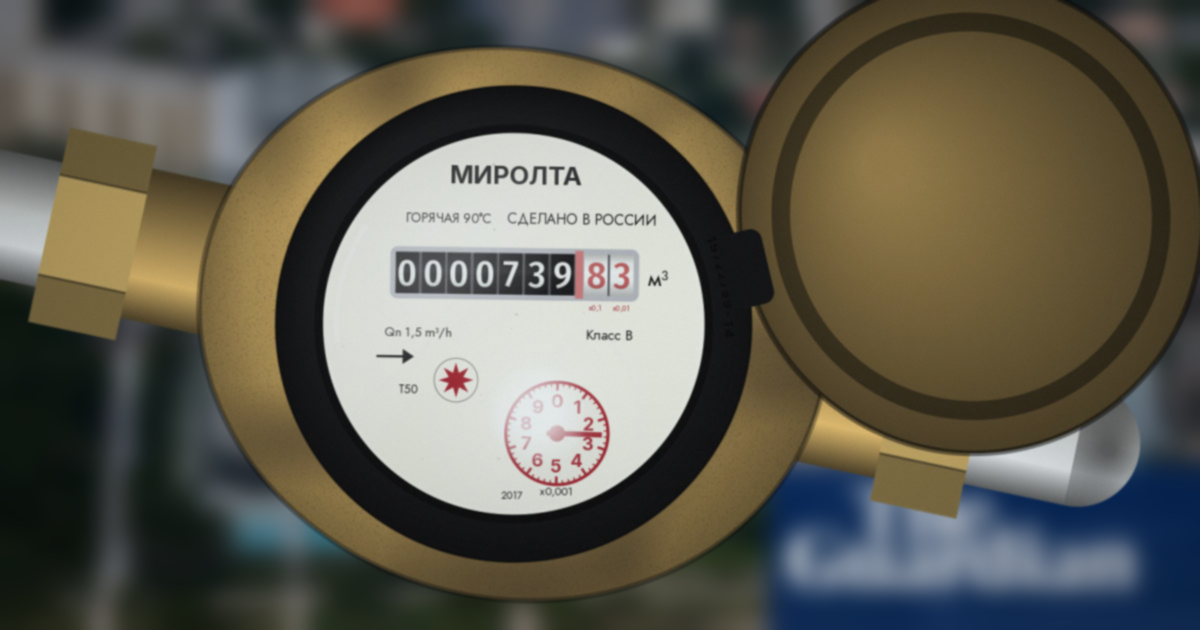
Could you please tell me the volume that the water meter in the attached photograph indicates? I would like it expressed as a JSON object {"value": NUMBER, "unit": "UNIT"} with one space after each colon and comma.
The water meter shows {"value": 739.832, "unit": "m³"}
